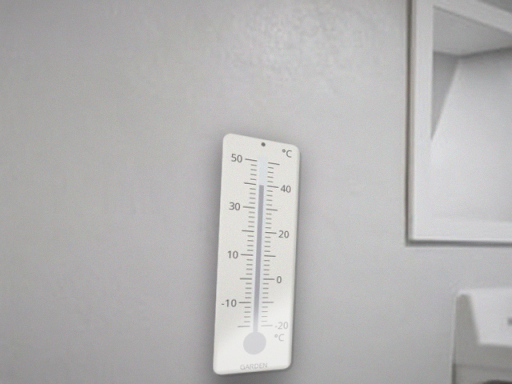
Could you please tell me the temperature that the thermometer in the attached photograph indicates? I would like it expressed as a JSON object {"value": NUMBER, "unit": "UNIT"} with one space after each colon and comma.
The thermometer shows {"value": 40, "unit": "°C"}
